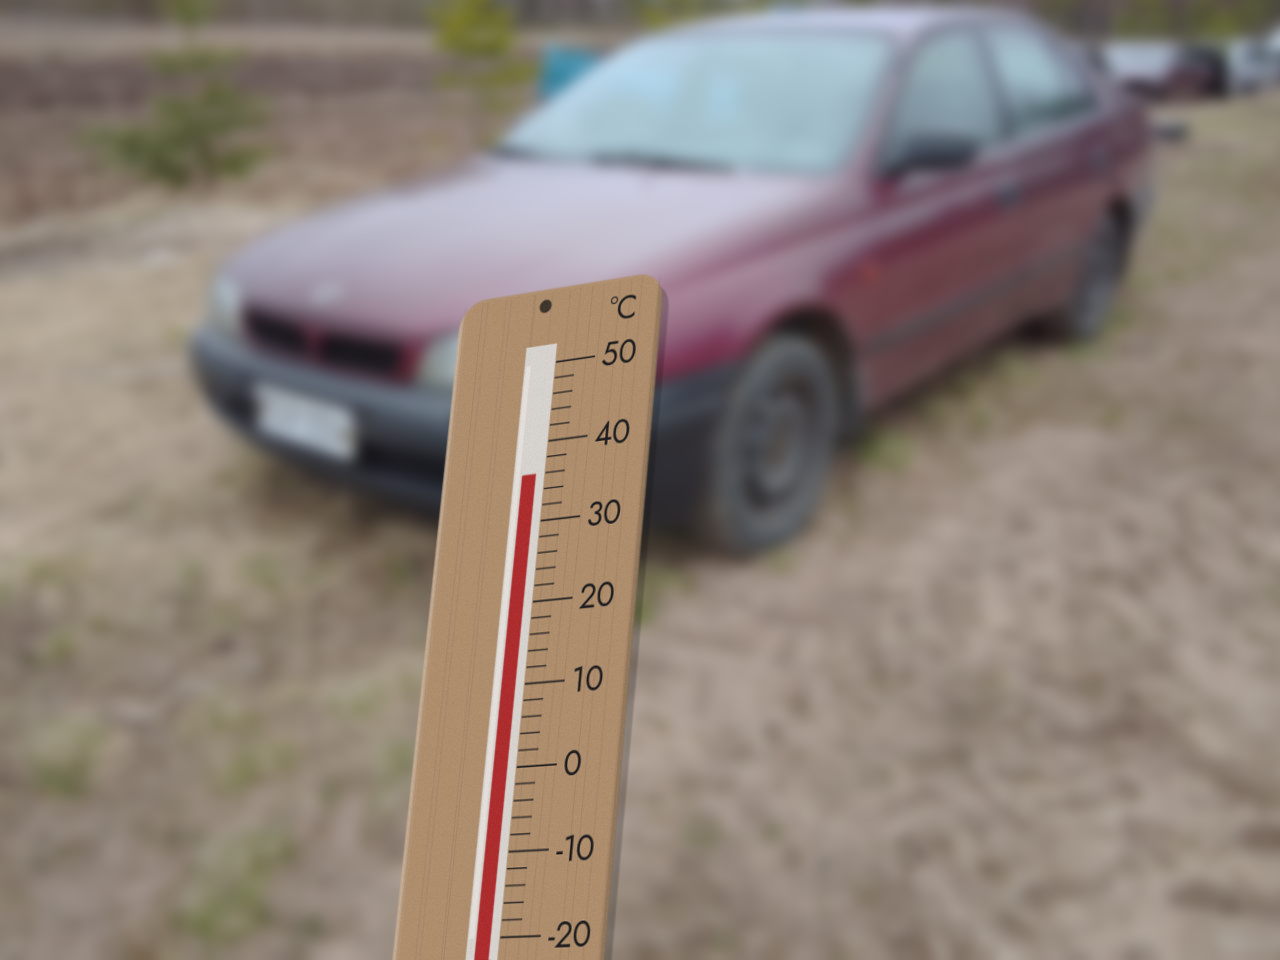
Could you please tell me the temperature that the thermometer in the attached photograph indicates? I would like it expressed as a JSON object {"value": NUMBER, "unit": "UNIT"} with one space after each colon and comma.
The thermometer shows {"value": 36, "unit": "°C"}
